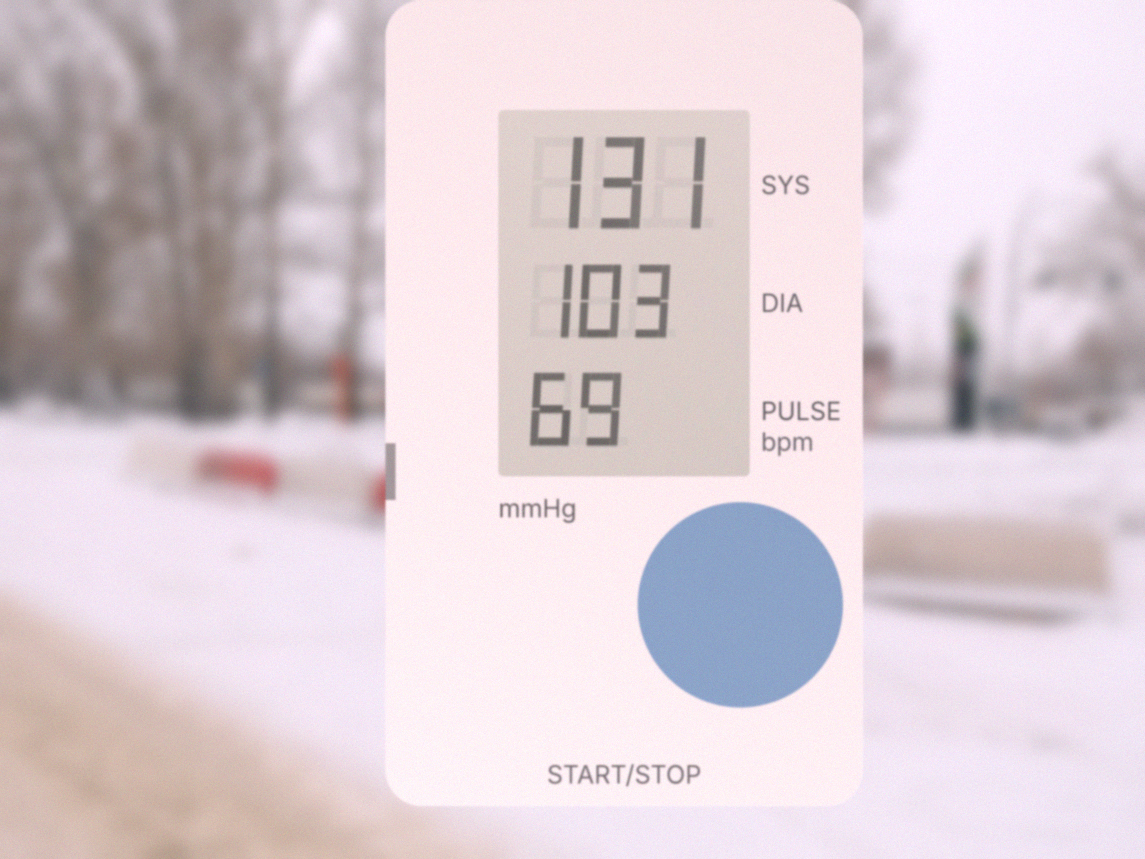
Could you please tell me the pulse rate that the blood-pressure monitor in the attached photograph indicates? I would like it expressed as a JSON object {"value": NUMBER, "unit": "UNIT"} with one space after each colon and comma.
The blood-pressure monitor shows {"value": 69, "unit": "bpm"}
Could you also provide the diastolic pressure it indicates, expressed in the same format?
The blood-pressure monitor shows {"value": 103, "unit": "mmHg"}
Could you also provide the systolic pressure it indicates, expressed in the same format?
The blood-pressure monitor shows {"value": 131, "unit": "mmHg"}
